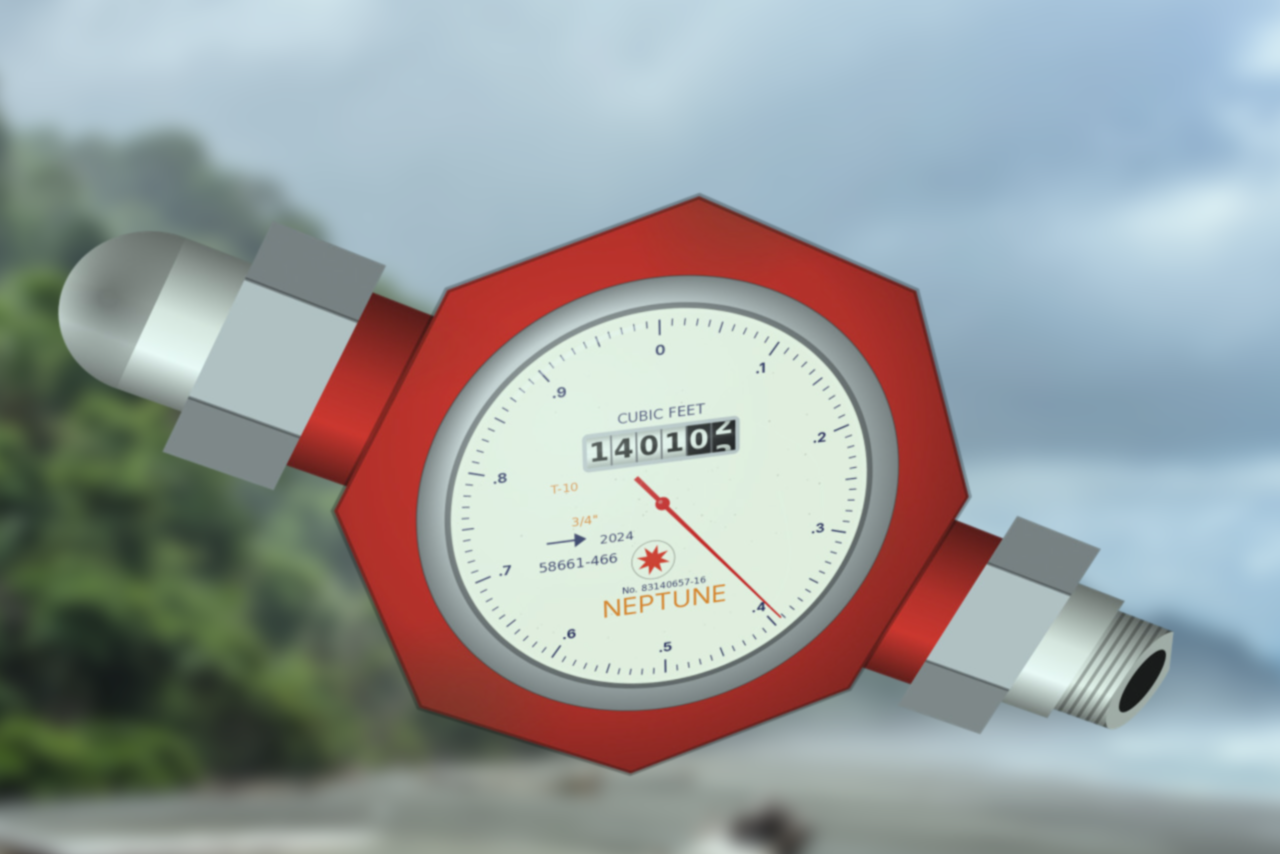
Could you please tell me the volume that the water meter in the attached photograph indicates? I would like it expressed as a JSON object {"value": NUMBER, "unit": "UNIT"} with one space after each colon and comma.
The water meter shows {"value": 140102.39, "unit": "ft³"}
